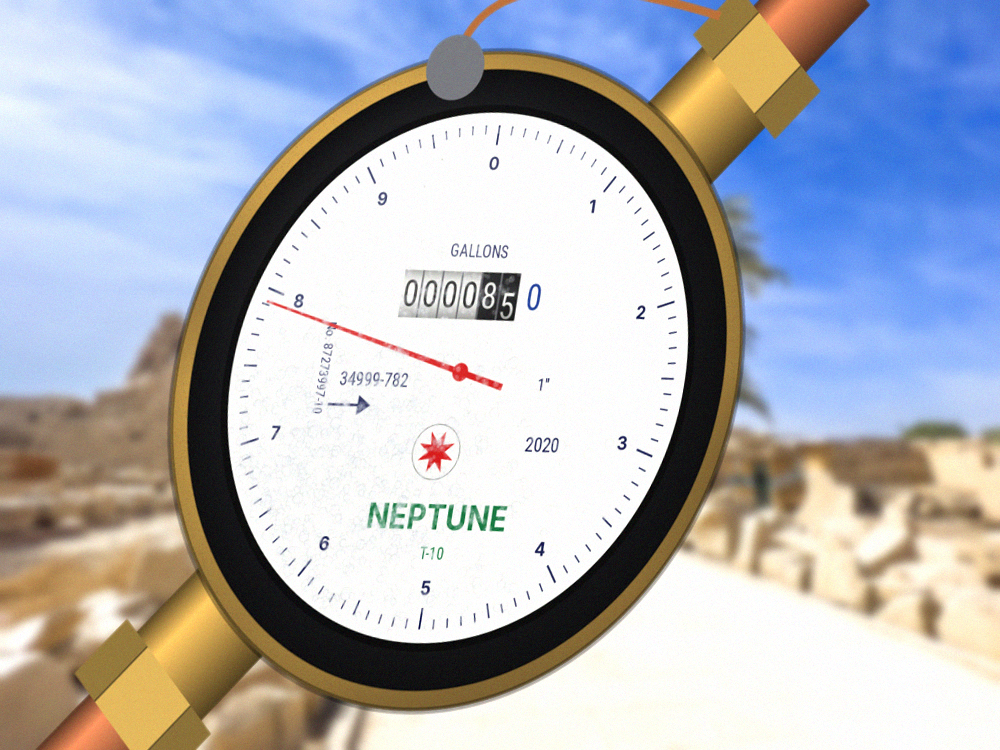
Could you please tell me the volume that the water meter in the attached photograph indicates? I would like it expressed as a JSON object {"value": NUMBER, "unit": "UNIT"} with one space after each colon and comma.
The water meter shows {"value": 847.9, "unit": "gal"}
